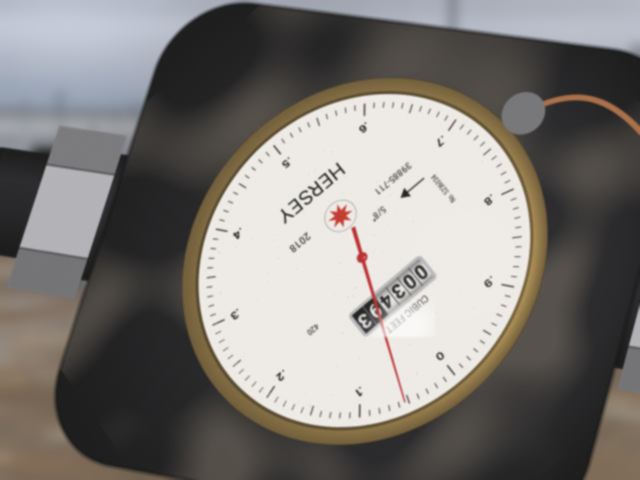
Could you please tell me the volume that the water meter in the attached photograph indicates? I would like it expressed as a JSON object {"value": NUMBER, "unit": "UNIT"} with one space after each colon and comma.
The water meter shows {"value": 3493.05, "unit": "ft³"}
